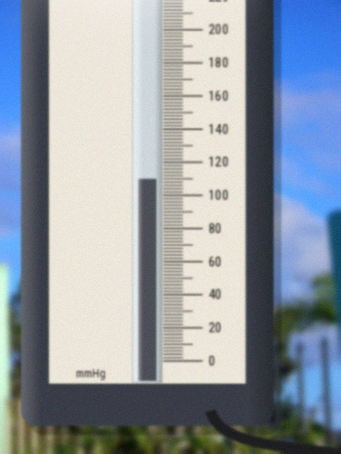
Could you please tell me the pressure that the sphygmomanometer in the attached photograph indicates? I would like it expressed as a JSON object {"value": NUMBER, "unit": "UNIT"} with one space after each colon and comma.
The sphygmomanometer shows {"value": 110, "unit": "mmHg"}
